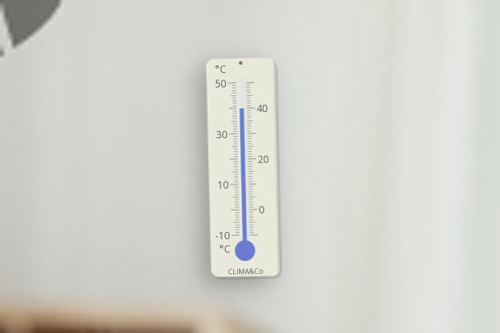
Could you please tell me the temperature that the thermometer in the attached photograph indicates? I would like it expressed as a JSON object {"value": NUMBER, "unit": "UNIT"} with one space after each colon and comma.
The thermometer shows {"value": 40, "unit": "°C"}
